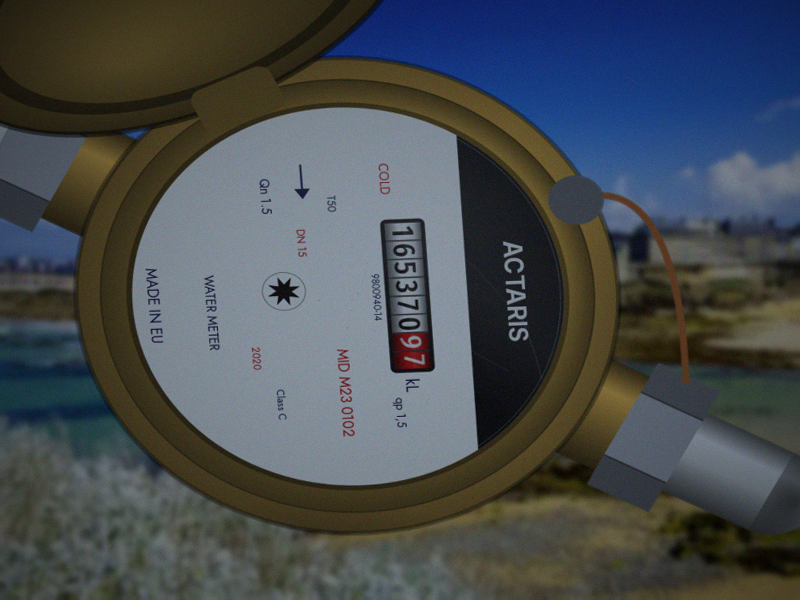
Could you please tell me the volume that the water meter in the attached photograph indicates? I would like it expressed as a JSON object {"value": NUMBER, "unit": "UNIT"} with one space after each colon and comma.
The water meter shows {"value": 165370.97, "unit": "kL"}
